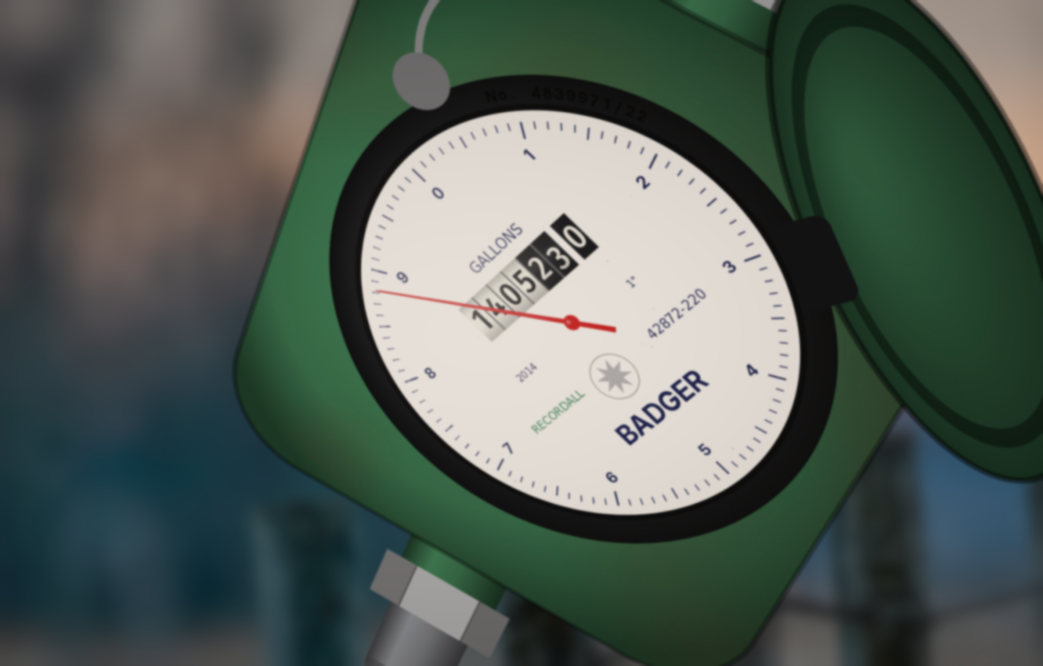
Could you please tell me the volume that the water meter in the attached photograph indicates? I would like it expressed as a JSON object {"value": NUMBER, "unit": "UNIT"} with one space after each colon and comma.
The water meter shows {"value": 1405228.8, "unit": "gal"}
